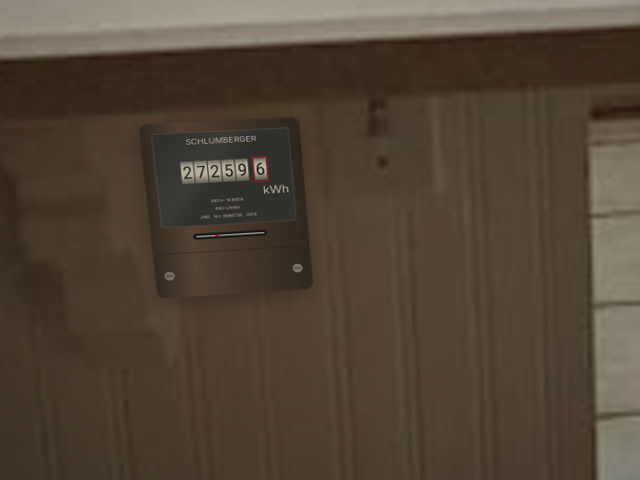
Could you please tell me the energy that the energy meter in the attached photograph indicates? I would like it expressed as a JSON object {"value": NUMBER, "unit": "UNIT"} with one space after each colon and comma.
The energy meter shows {"value": 27259.6, "unit": "kWh"}
